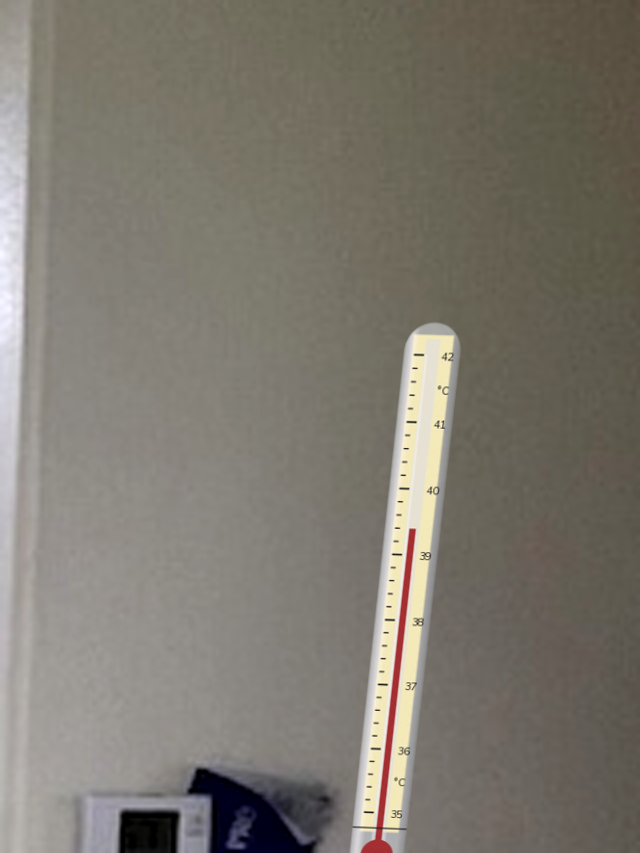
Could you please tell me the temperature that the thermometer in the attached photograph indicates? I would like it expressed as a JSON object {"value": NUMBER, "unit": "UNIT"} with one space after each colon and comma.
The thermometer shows {"value": 39.4, "unit": "°C"}
